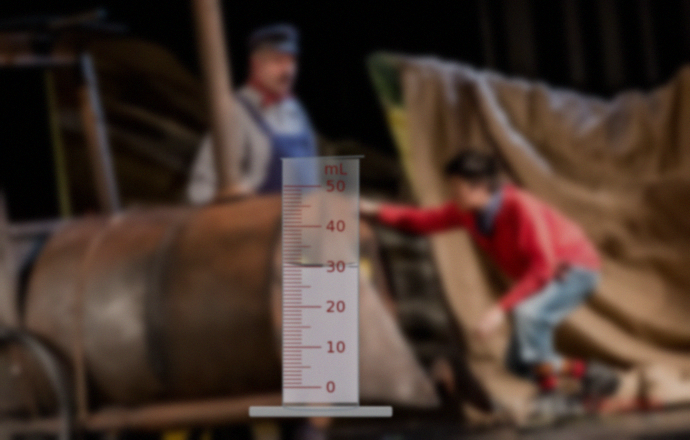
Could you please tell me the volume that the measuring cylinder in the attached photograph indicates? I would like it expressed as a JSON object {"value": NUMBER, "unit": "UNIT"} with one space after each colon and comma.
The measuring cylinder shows {"value": 30, "unit": "mL"}
